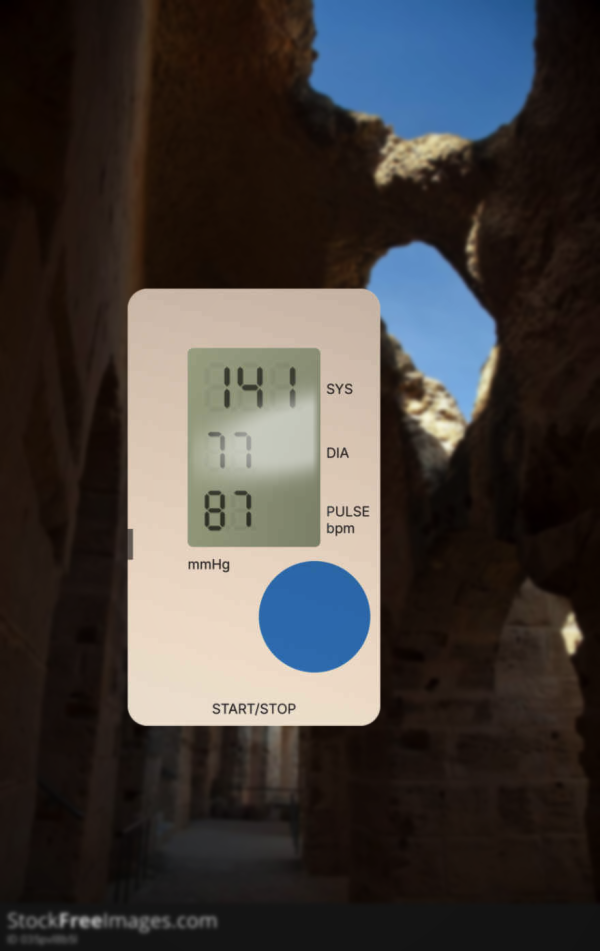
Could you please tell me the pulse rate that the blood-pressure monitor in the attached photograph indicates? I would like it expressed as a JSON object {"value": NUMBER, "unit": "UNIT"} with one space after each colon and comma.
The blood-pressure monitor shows {"value": 87, "unit": "bpm"}
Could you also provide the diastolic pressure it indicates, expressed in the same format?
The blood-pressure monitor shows {"value": 77, "unit": "mmHg"}
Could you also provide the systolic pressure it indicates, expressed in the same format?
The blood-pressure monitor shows {"value": 141, "unit": "mmHg"}
